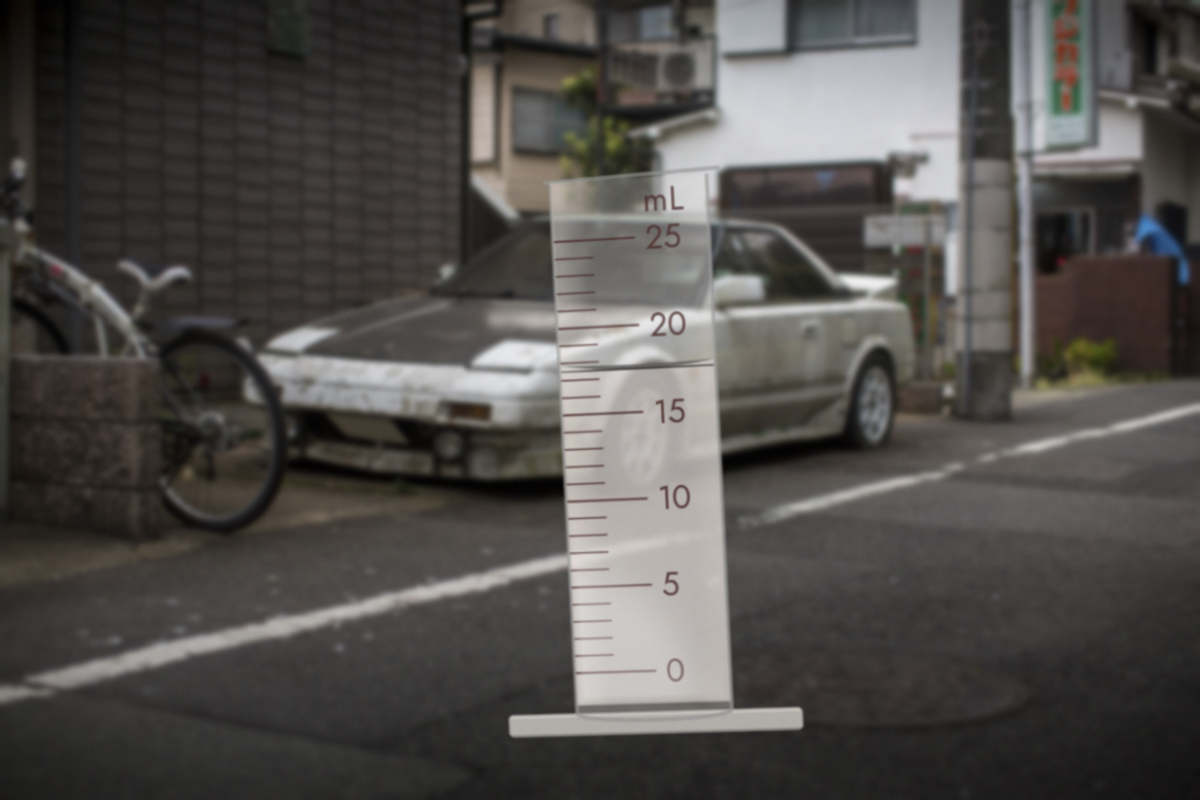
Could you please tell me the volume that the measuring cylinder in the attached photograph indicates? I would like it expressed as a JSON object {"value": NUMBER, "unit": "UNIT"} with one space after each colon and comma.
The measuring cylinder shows {"value": 17.5, "unit": "mL"}
